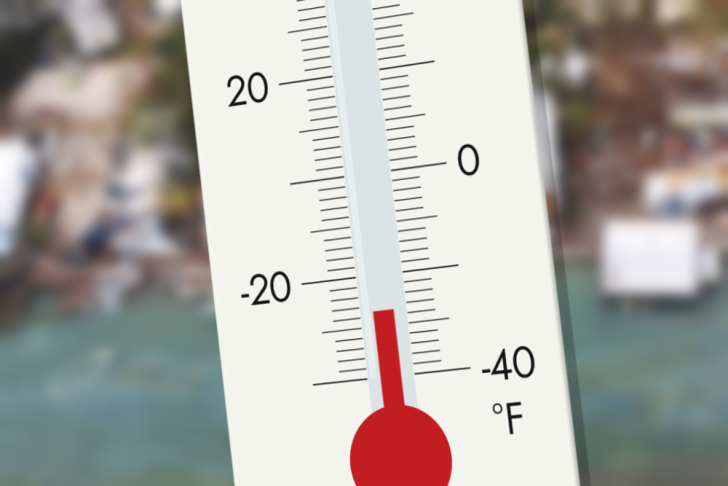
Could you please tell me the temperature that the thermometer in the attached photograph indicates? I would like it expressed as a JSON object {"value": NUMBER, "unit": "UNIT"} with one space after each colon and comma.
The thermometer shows {"value": -27, "unit": "°F"}
